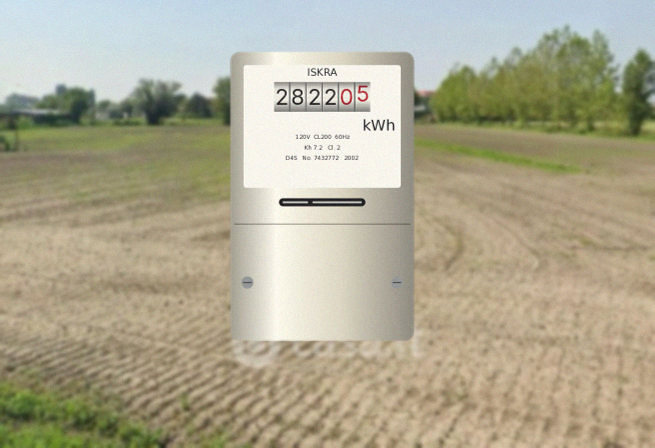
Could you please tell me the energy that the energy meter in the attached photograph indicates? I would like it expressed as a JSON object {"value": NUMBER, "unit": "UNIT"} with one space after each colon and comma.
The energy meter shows {"value": 2822.05, "unit": "kWh"}
